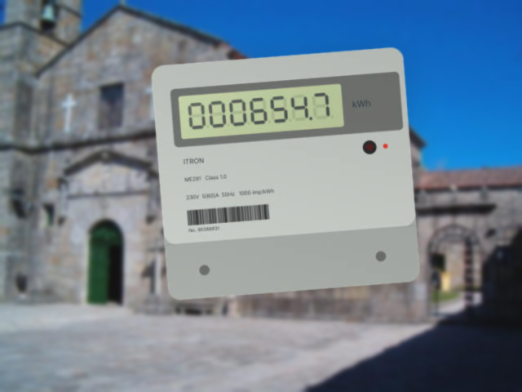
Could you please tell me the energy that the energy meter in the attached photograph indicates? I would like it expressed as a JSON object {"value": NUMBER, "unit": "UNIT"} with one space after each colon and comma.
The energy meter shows {"value": 654.7, "unit": "kWh"}
